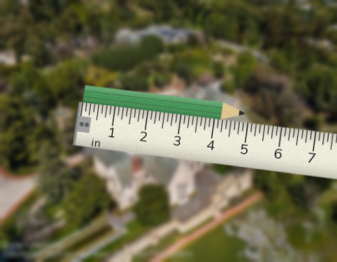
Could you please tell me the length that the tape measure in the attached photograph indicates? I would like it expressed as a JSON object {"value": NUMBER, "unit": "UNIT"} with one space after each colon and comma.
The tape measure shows {"value": 4.875, "unit": "in"}
